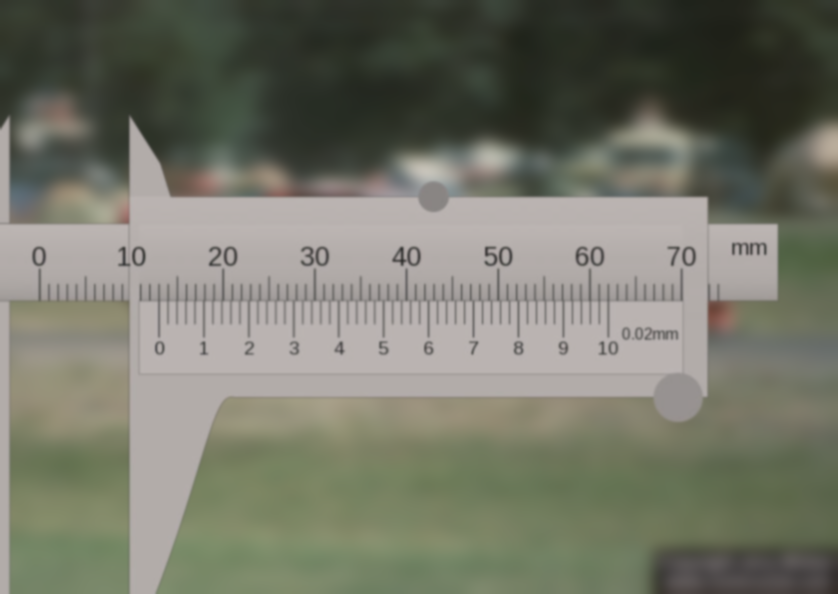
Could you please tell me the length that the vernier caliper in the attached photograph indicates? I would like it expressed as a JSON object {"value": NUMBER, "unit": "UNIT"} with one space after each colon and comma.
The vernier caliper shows {"value": 13.0, "unit": "mm"}
